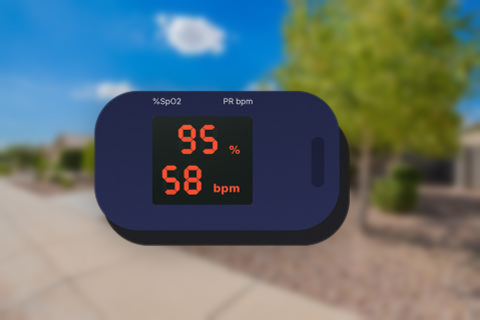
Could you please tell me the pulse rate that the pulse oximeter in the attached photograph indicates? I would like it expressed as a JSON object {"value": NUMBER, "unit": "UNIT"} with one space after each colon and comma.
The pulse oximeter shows {"value": 58, "unit": "bpm"}
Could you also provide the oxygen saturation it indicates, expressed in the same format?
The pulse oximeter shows {"value": 95, "unit": "%"}
